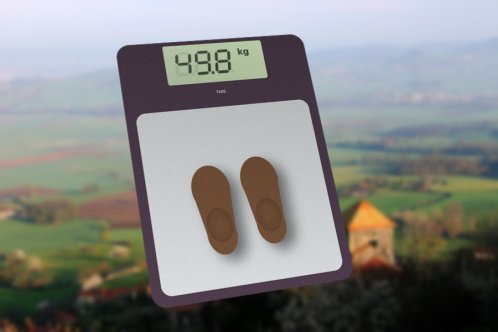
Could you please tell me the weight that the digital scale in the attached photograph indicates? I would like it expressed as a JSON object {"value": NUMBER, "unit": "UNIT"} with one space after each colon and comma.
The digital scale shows {"value": 49.8, "unit": "kg"}
